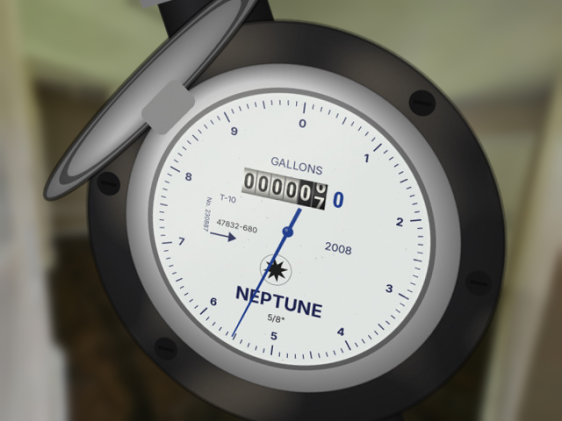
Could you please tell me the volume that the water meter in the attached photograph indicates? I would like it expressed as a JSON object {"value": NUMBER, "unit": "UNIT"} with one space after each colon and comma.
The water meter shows {"value": 65.5, "unit": "gal"}
